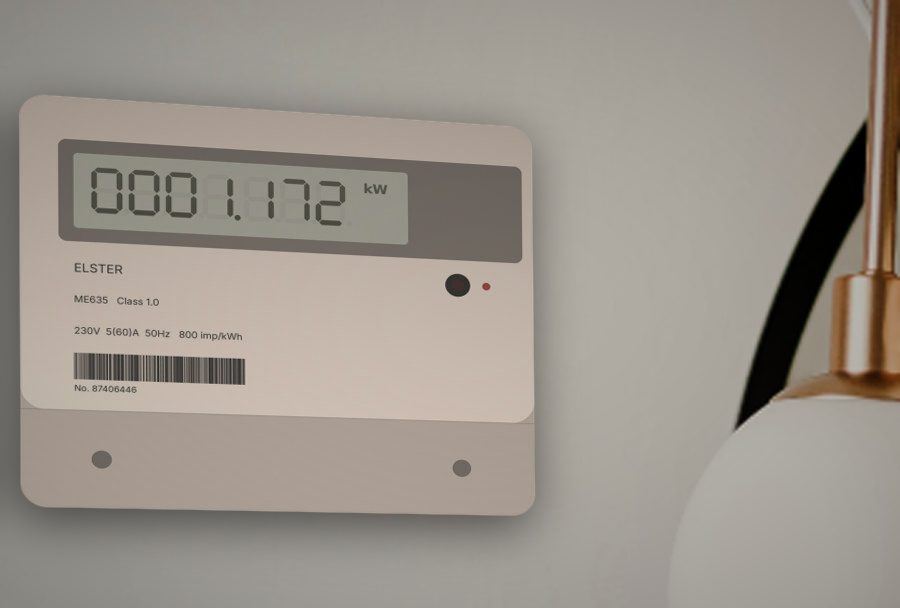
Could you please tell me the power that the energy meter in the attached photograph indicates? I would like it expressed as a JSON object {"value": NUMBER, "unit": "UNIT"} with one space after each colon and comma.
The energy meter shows {"value": 1.172, "unit": "kW"}
